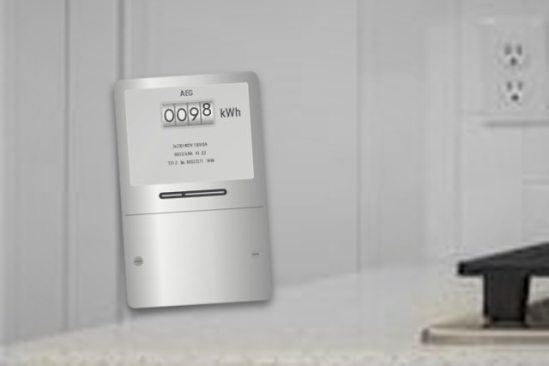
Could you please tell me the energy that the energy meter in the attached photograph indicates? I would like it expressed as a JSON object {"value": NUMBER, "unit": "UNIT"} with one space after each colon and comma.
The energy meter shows {"value": 98, "unit": "kWh"}
